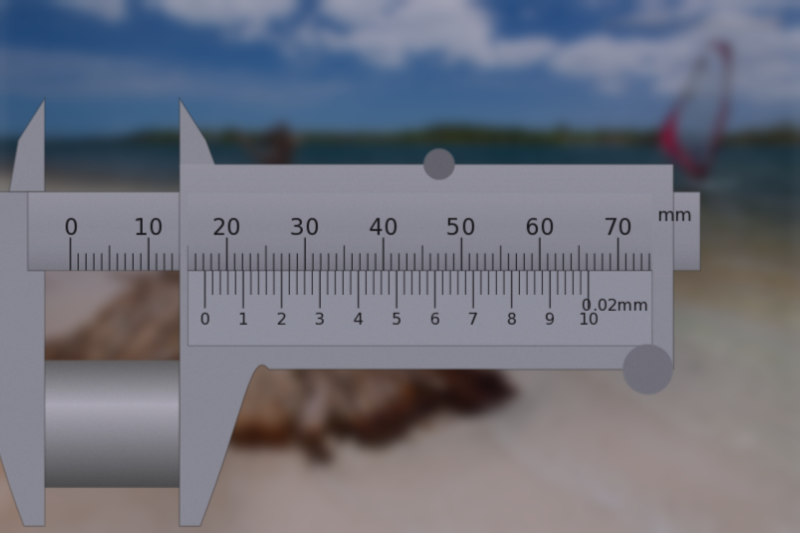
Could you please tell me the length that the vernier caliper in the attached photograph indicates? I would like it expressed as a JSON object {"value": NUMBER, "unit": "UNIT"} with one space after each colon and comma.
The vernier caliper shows {"value": 17.2, "unit": "mm"}
